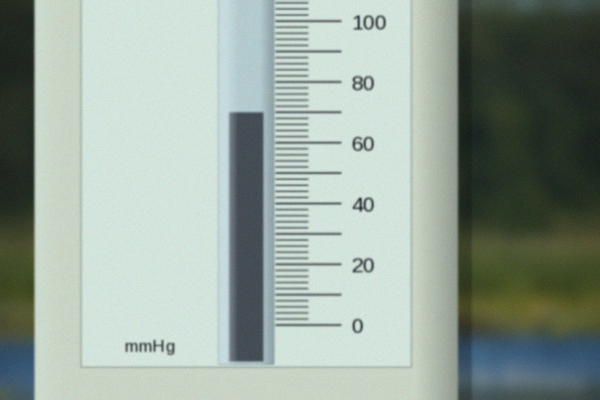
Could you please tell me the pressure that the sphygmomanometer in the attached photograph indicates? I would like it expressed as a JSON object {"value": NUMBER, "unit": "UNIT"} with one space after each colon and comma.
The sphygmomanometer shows {"value": 70, "unit": "mmHg"}
